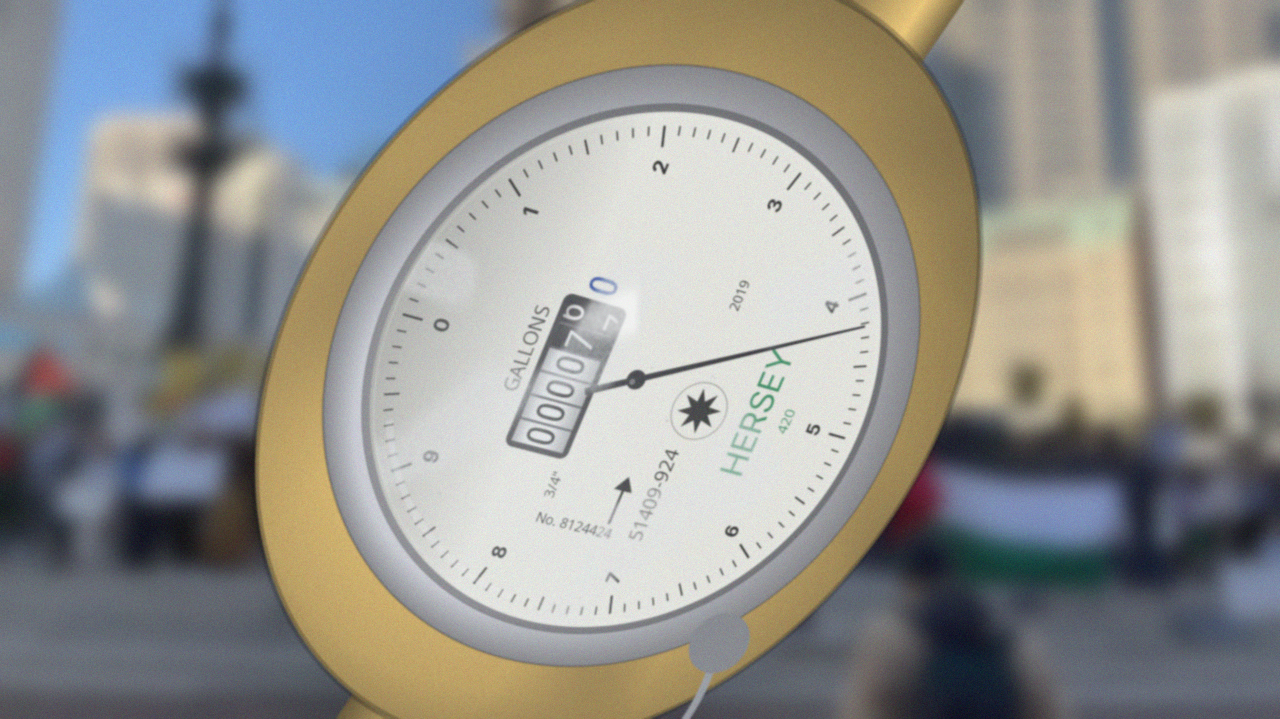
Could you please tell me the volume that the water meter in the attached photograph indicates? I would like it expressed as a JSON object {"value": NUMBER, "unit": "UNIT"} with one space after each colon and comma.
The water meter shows {"value": 764.2, "unit": "gal"}
